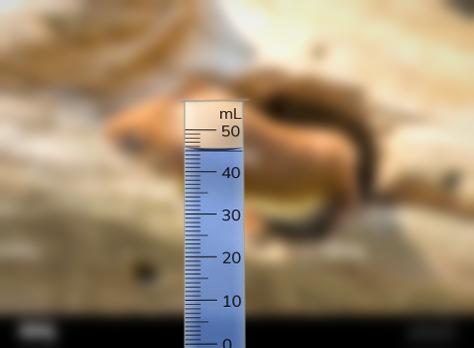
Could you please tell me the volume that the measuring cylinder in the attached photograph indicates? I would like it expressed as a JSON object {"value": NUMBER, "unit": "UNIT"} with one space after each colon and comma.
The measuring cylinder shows {"value": 45, "unit": "mL"}
